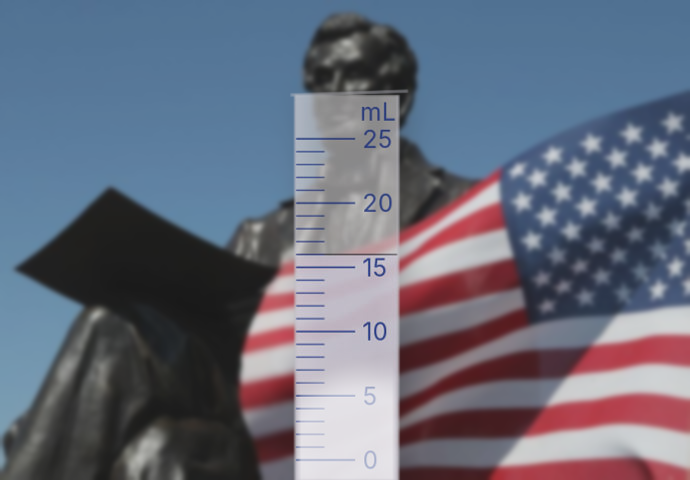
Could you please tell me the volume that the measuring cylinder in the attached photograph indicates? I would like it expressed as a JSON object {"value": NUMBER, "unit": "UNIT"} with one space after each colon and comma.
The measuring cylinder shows {"value": 16, "unit": "mL"}
